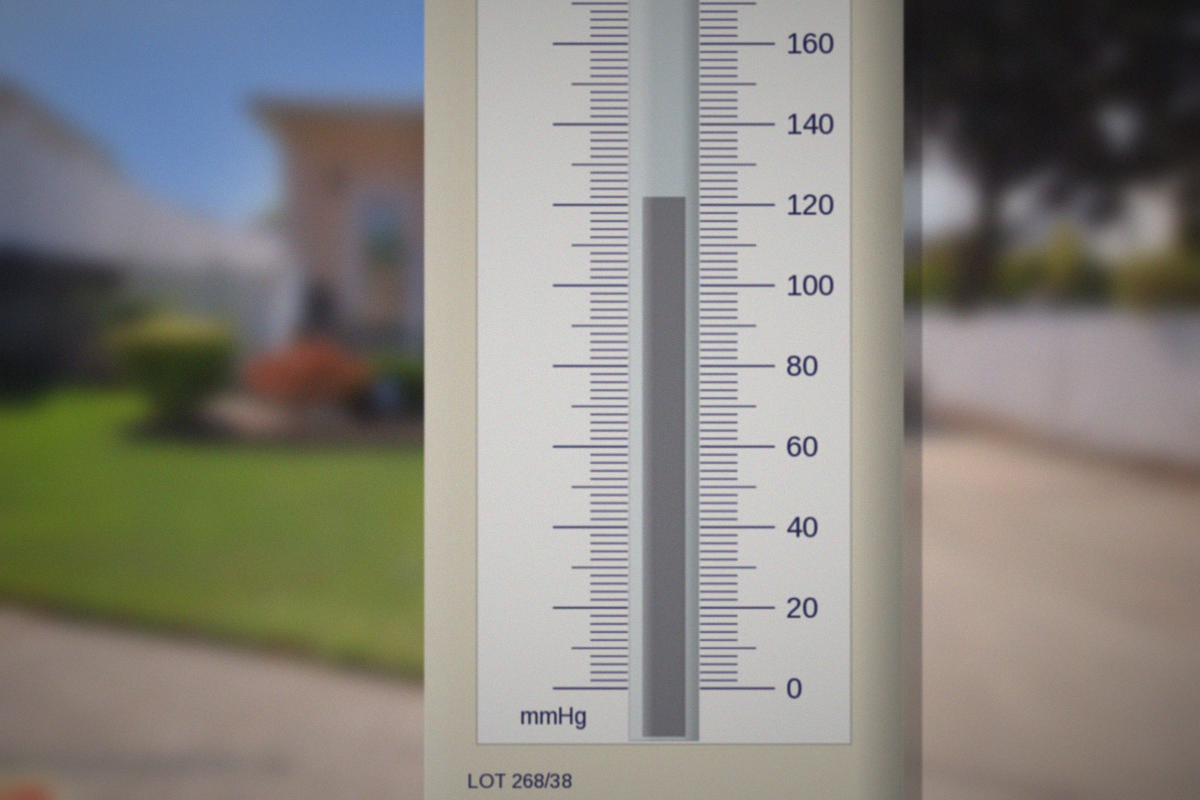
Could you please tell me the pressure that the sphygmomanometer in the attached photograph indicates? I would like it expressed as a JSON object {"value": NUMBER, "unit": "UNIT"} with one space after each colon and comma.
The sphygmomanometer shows {"value": 122, "unit": "mmHg"}
